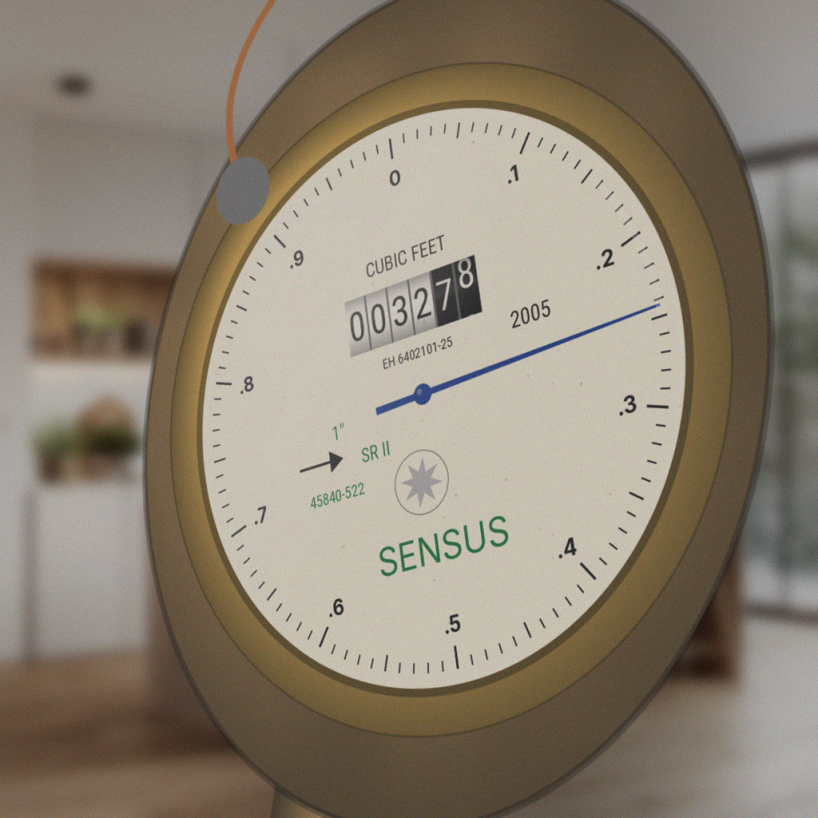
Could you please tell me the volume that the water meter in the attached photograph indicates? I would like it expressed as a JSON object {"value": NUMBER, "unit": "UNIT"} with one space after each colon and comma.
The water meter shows {"value": 3278.24, "unit": "ft³"}
